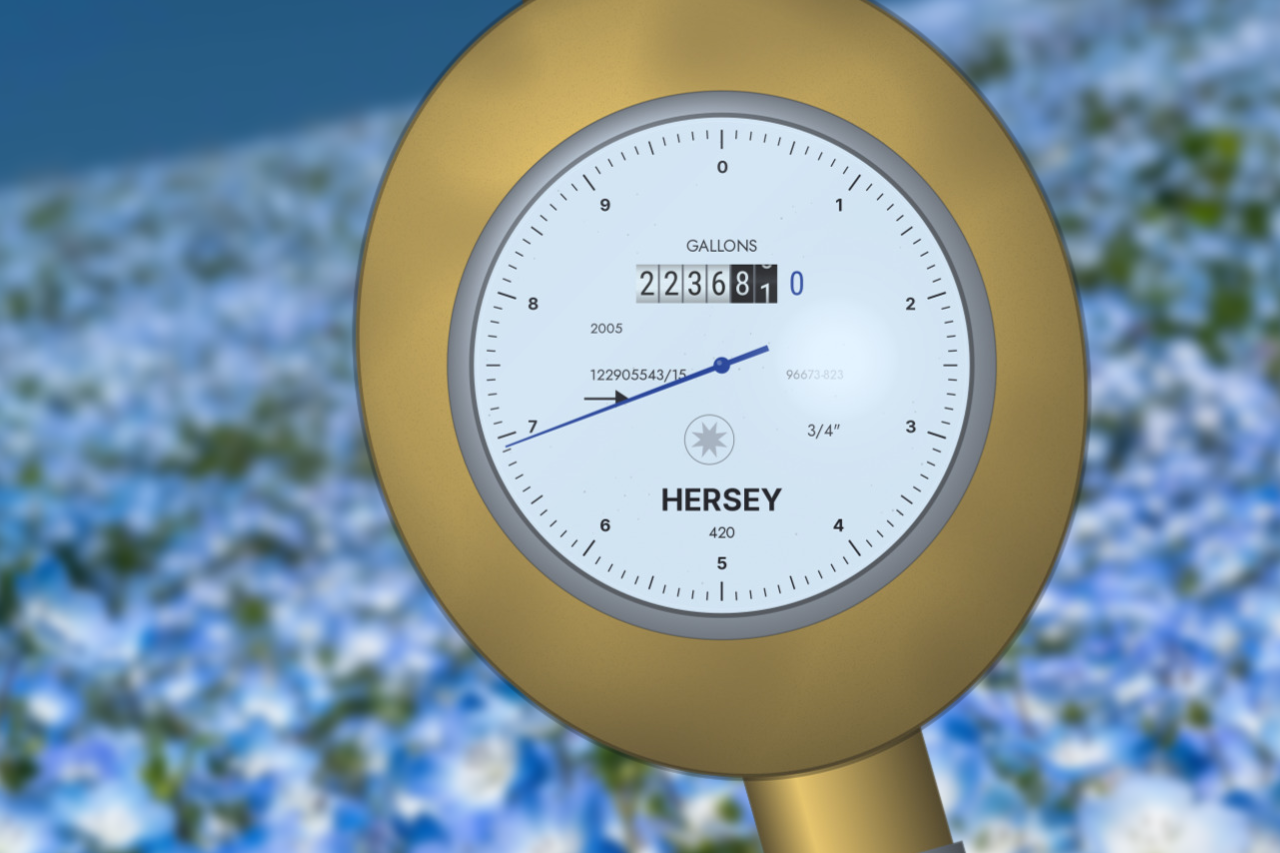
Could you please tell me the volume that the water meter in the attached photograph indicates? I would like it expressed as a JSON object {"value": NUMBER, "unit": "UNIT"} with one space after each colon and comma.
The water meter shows {"value": 2236806.9, "unit": "gal"}
